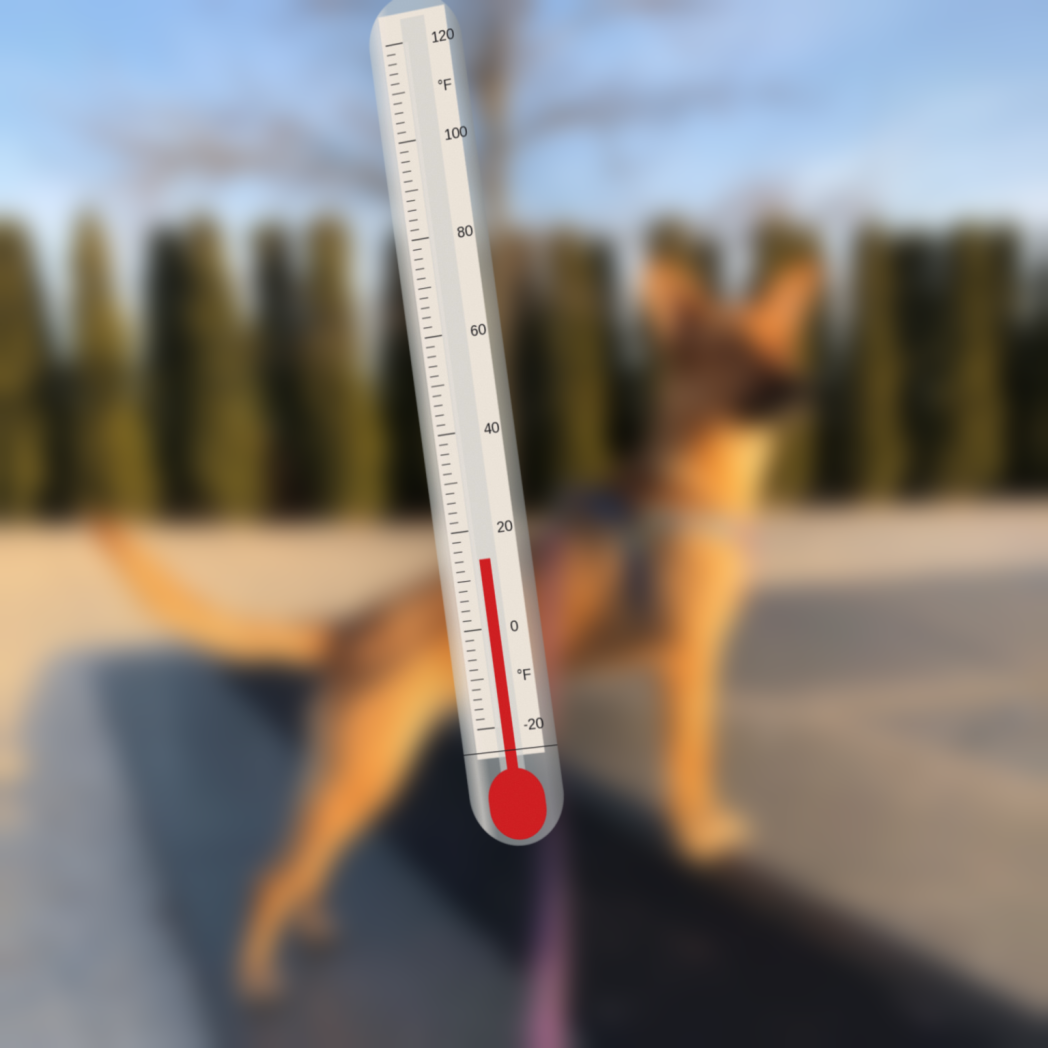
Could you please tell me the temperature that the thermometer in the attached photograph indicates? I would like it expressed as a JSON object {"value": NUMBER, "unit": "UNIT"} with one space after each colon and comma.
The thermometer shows {"value": 14, "unit": "°F"}
